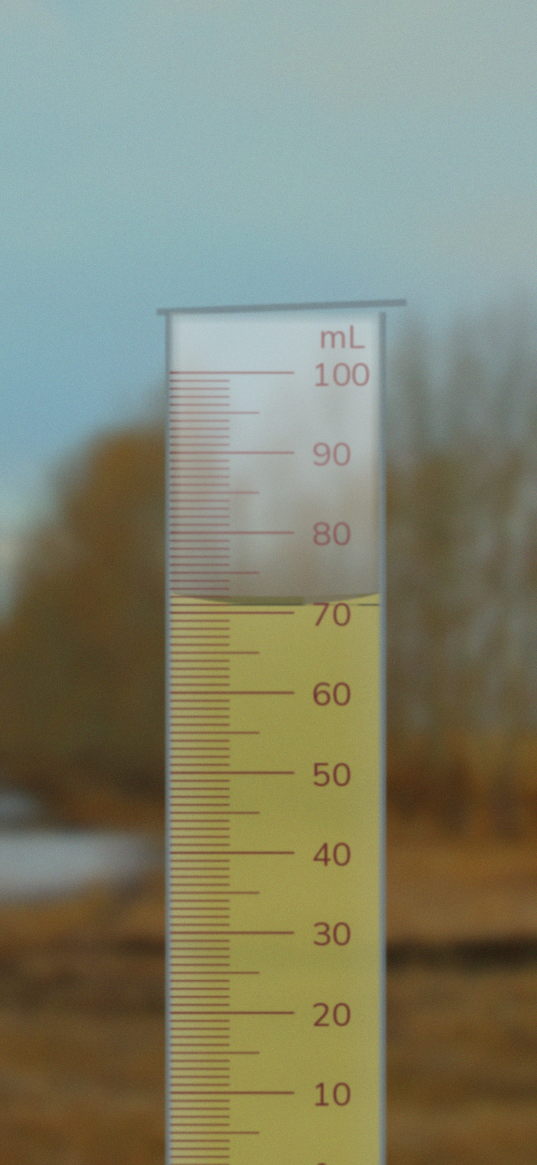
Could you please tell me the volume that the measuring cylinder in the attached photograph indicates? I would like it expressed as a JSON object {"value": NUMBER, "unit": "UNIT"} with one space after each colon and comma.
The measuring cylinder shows {"value": 71, "unit": "mL"}
